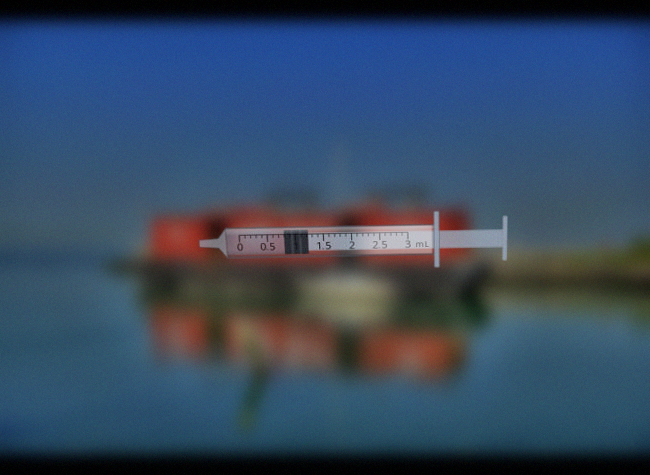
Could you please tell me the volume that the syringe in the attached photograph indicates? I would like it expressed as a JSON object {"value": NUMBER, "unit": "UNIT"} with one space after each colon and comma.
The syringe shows {"value": 0.8, "unit": "mL"}
